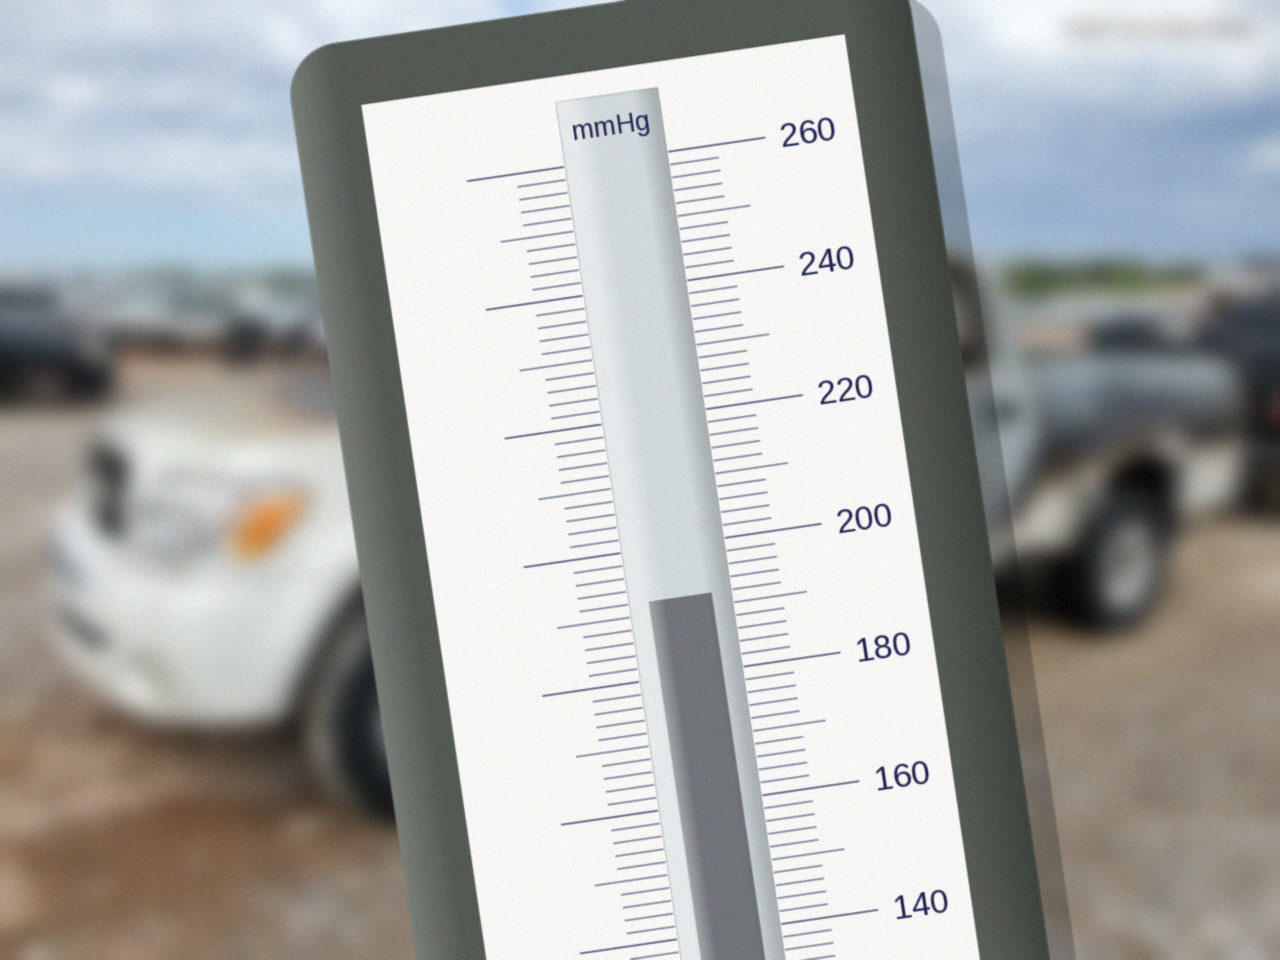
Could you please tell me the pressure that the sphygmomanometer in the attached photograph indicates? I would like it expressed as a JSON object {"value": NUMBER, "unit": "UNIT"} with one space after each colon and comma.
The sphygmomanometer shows {"value": 192, "unit": "mmHg"}
